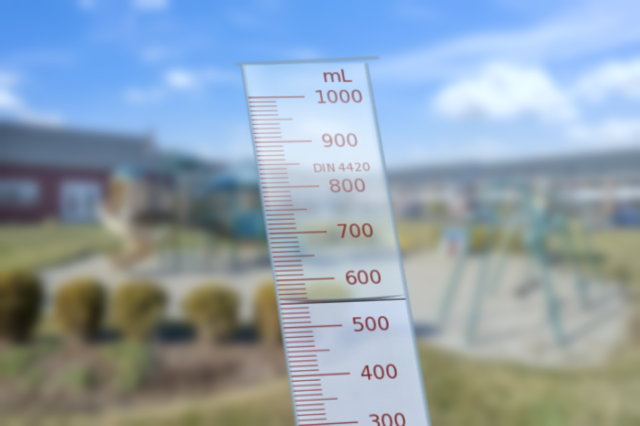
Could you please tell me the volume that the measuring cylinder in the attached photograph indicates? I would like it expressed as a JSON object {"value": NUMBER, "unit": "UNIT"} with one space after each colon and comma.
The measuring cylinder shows {"value": 550, "unit": "mL"}
